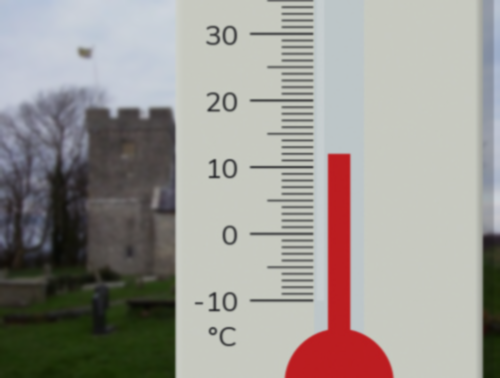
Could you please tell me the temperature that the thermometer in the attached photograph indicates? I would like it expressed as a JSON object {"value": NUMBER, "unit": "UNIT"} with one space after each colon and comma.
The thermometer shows {"value": 12, "unit": "°C"}
